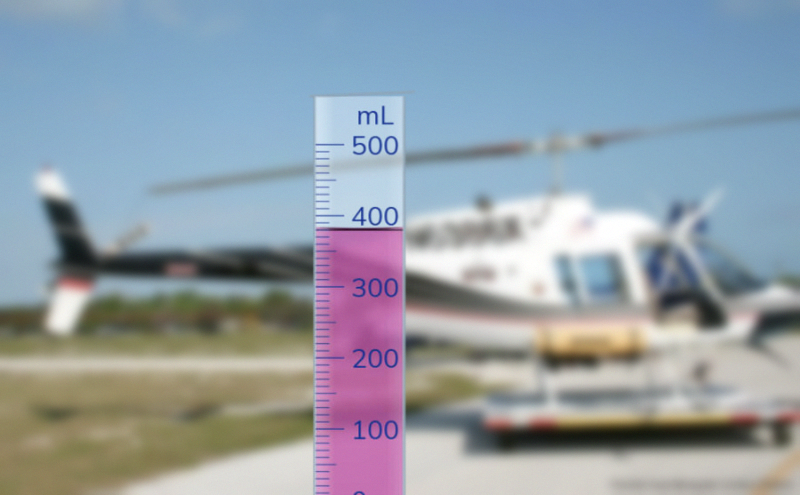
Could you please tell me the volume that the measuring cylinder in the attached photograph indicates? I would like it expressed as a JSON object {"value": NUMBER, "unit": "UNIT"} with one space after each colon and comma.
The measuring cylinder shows {"value": 380, "unit": "mL"}
